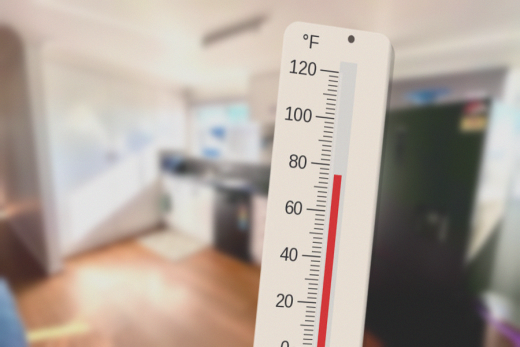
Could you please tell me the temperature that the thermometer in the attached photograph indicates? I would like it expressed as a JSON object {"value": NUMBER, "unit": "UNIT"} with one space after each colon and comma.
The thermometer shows {"value": 76, "unit": "°F"}
